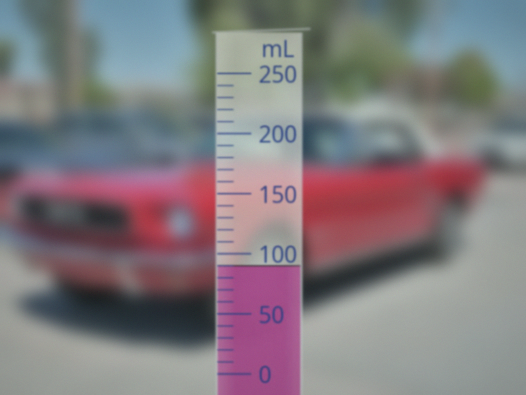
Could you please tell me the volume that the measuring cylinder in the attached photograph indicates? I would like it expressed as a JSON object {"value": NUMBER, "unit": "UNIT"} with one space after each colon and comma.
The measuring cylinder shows {"value": 90, "unit": "mL"}
